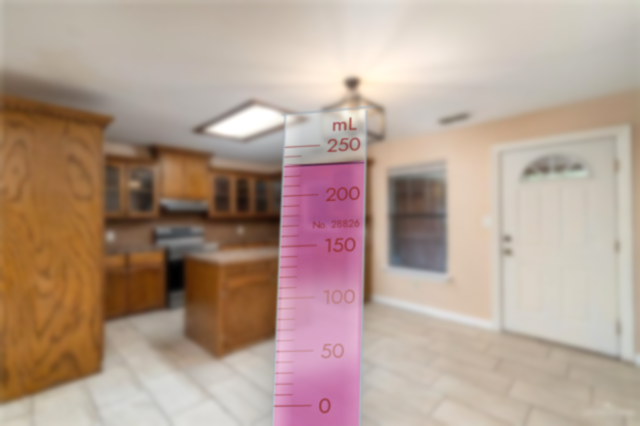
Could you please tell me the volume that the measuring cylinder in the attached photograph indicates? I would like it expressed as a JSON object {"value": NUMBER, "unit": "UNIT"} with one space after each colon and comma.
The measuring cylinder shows {"value": 230, "unit": "mL"}
